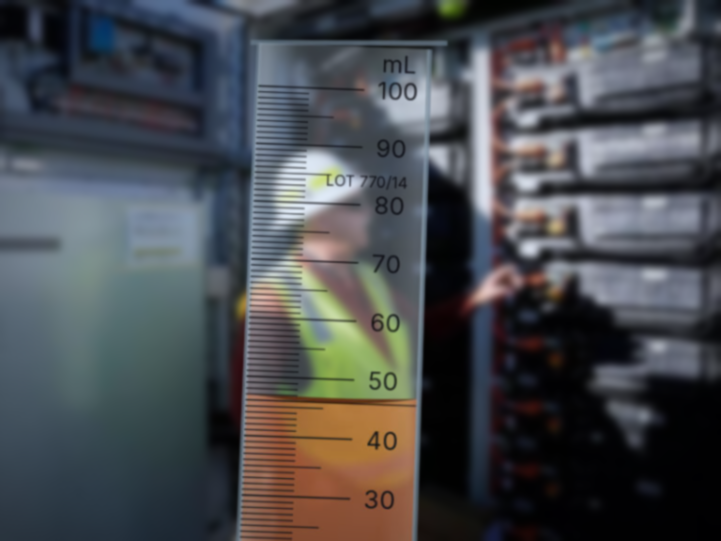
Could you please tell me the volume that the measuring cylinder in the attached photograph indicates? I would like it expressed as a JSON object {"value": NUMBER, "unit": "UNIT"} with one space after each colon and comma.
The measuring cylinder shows {"value": 46, "unit": "mL"}
